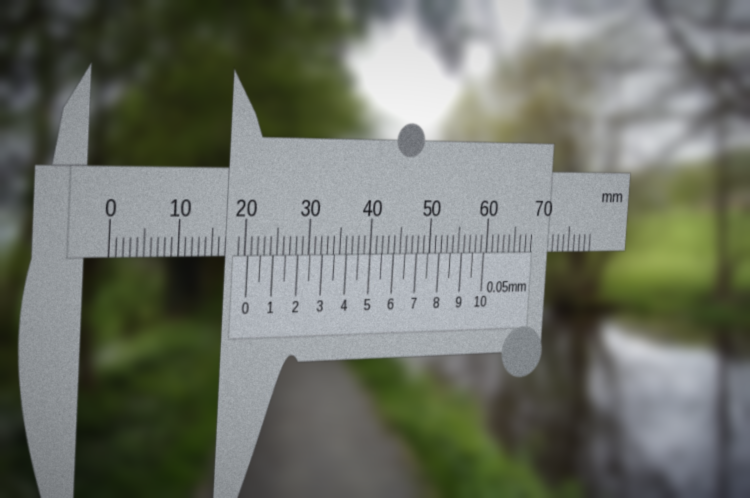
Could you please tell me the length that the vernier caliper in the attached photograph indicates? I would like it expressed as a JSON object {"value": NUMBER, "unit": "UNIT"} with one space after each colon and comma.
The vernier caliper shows {"value": 20.5, "unit": "mm"}
